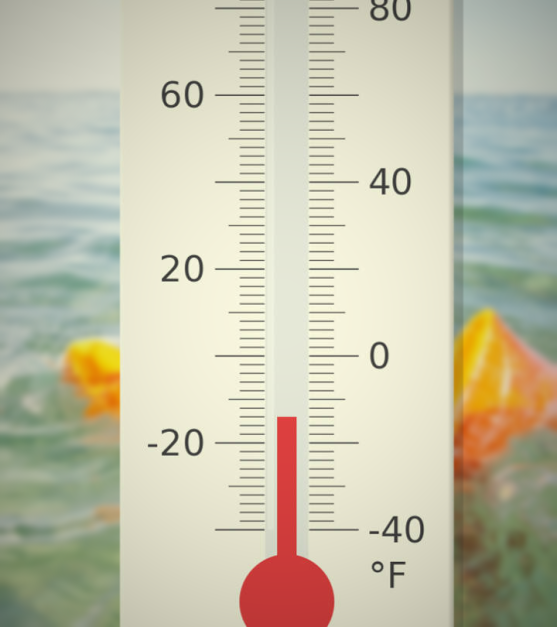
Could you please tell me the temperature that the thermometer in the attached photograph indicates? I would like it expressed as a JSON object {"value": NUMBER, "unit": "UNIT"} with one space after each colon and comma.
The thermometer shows {"value": -14, "unit": "°F"}
